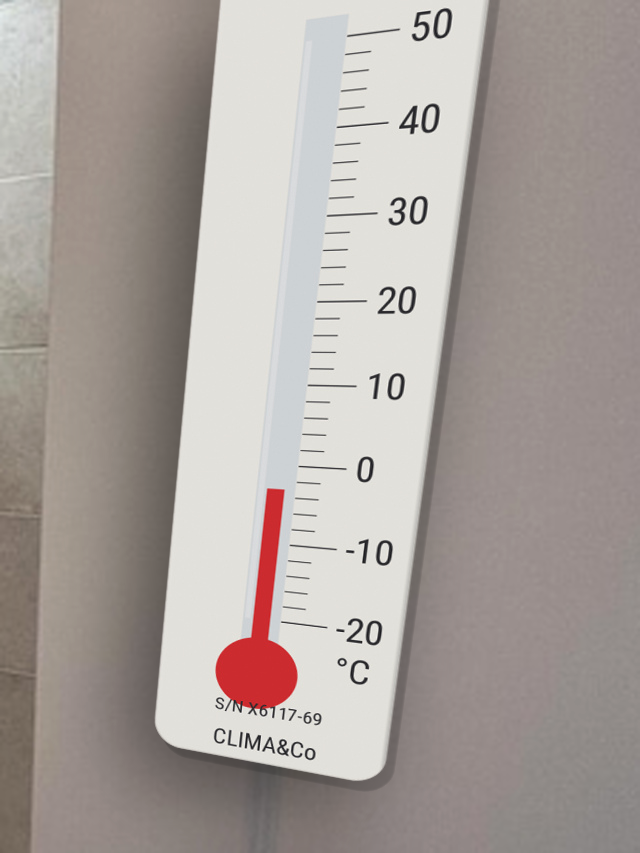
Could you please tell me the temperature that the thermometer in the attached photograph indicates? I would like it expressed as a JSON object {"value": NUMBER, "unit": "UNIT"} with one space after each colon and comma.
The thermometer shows {"value": -3, "unit": "°C"}
